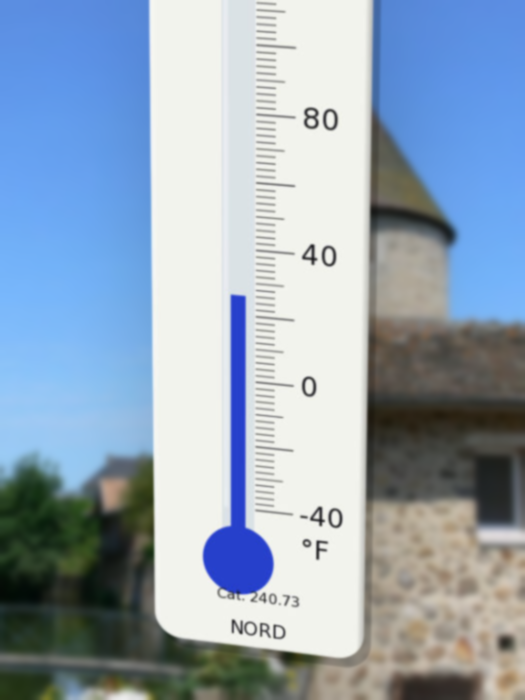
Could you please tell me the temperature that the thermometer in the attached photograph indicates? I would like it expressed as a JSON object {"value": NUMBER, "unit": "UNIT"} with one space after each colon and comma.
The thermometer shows {"value": 26, "unit": "°F"}
